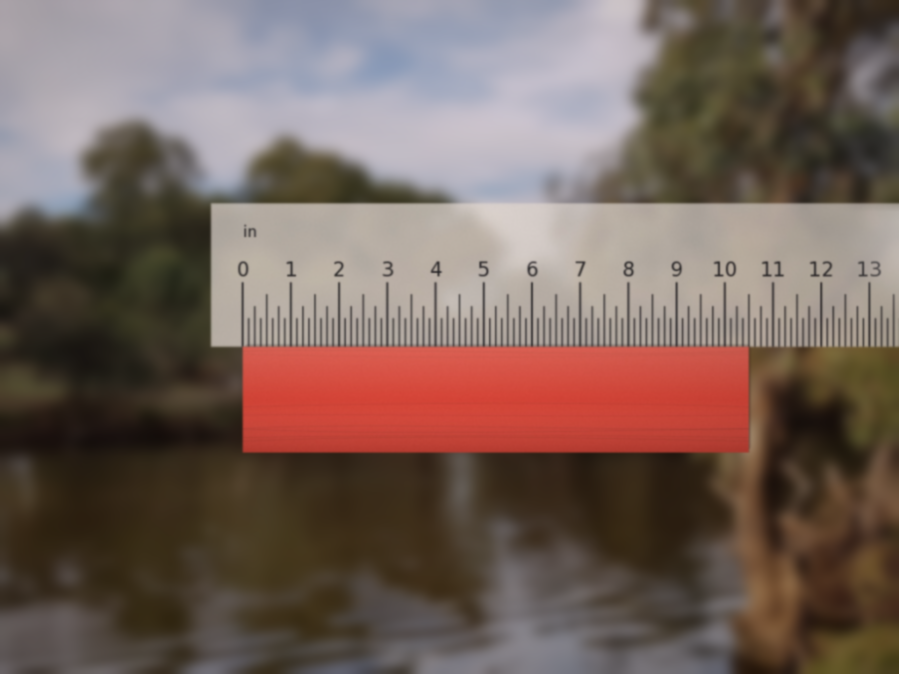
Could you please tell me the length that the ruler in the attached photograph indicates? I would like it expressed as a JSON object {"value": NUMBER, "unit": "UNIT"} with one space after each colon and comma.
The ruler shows {"value": 10.5, "unit": "in"}
